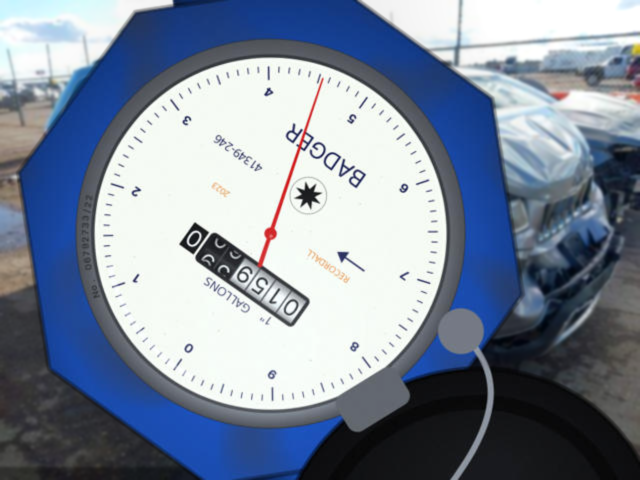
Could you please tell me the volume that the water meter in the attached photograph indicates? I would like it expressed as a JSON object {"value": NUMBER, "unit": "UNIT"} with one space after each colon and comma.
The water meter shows {"value": 159594.5, "unit": "gal"}
